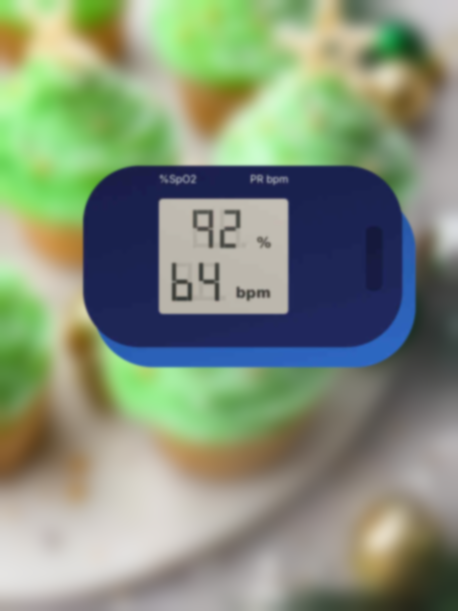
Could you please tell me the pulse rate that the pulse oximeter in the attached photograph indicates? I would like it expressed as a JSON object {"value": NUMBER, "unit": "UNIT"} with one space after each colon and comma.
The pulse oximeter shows {"value": 64, "unit": "bpm"}
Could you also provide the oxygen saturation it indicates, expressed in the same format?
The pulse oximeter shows {"value": 92, "unit": "%"}
